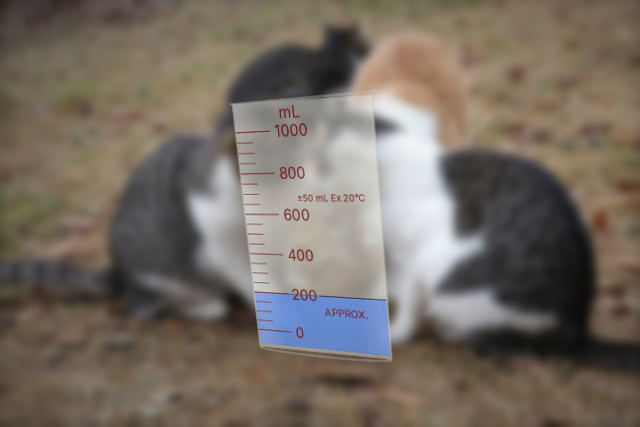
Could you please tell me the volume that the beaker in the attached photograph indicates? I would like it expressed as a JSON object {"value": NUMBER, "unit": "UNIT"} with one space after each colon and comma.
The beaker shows {"value": 200, "unit": "mL"}
